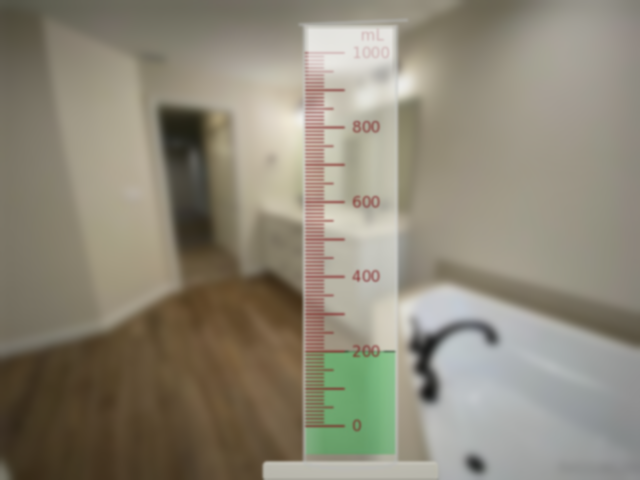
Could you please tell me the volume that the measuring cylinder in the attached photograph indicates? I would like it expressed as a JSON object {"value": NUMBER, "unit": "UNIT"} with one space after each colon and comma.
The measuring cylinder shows {"value": 200, "unit": "mL"}
